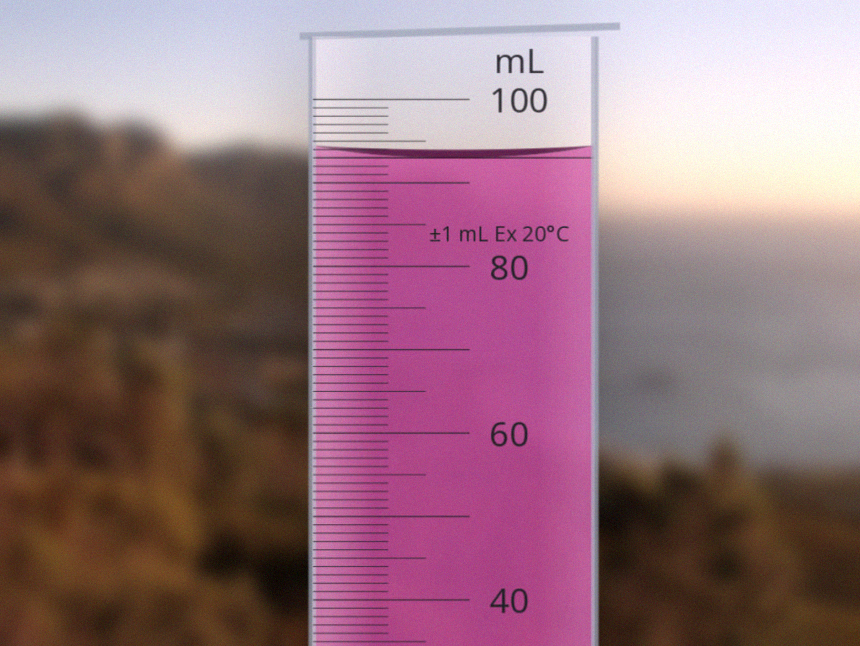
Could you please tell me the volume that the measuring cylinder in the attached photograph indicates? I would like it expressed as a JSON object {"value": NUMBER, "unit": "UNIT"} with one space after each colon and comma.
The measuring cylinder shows {"value": 93, "unit": "mL"}
